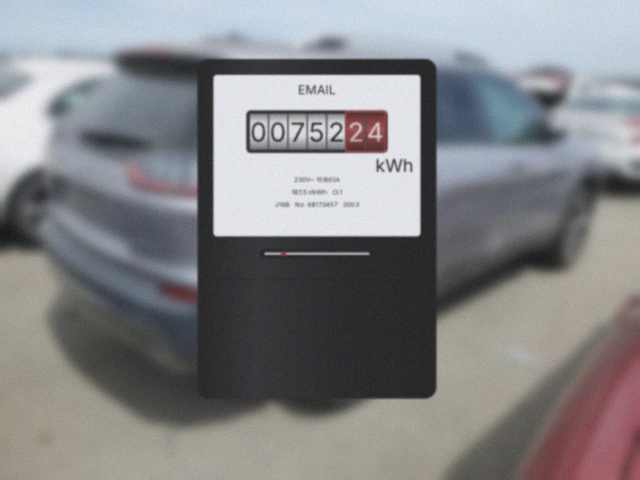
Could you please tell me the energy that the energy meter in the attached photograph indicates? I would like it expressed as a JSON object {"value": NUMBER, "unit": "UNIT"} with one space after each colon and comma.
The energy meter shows {"value": 752.24, "unit": "kWh"}
